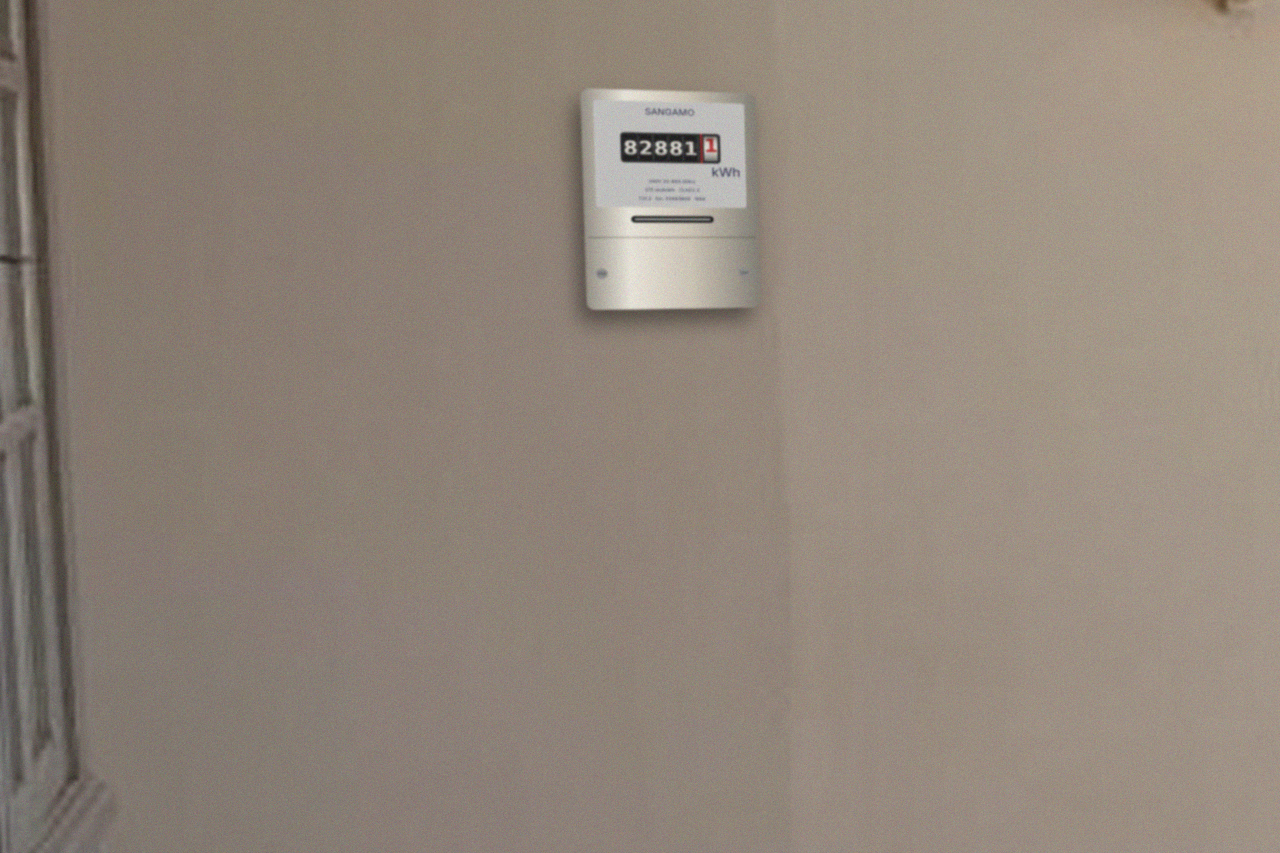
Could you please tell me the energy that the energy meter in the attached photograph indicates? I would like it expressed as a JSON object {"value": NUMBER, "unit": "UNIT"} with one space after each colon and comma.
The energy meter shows {"value": 82881.1, "unit": "kWh"}
